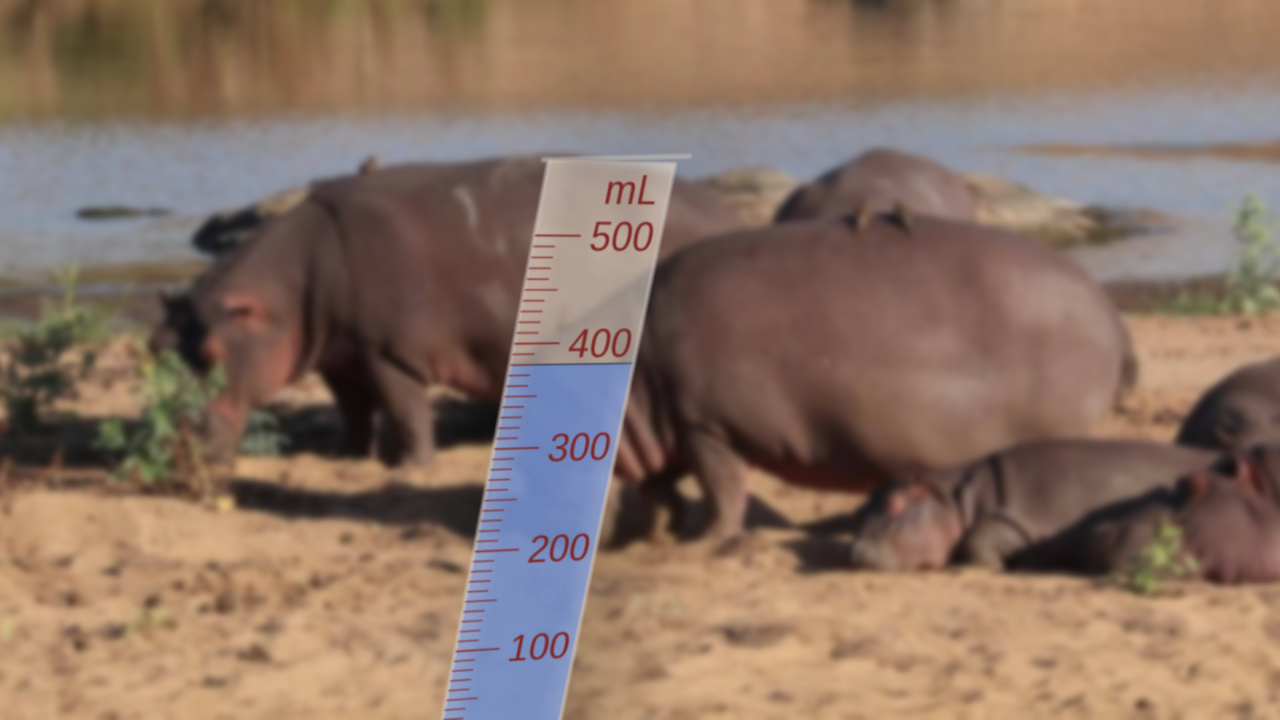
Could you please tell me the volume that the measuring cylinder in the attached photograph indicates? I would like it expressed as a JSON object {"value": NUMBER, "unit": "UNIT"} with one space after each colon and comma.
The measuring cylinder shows {"value": 380, "unit": "mL"}
